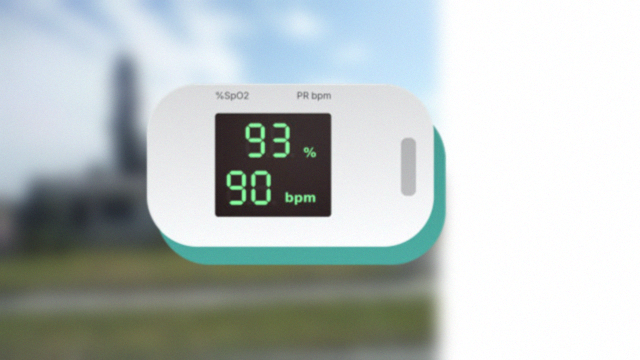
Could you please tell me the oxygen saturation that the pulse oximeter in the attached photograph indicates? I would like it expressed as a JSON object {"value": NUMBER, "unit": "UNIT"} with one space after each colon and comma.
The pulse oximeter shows {"value": 93, "unit": "%"}
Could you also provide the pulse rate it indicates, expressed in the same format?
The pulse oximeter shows {"value": 90, "unit": "bpm"}
